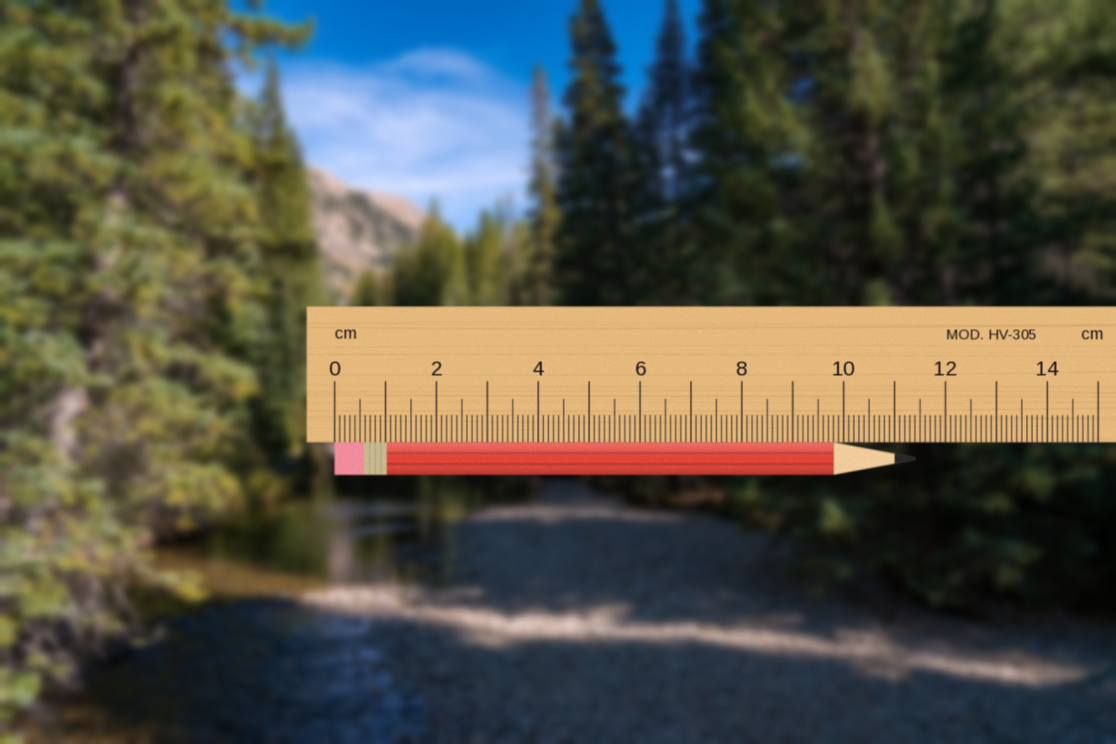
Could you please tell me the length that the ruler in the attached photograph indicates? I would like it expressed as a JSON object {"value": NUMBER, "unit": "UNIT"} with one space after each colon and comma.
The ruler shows {"value": 11.4, "unit": "cm"}
